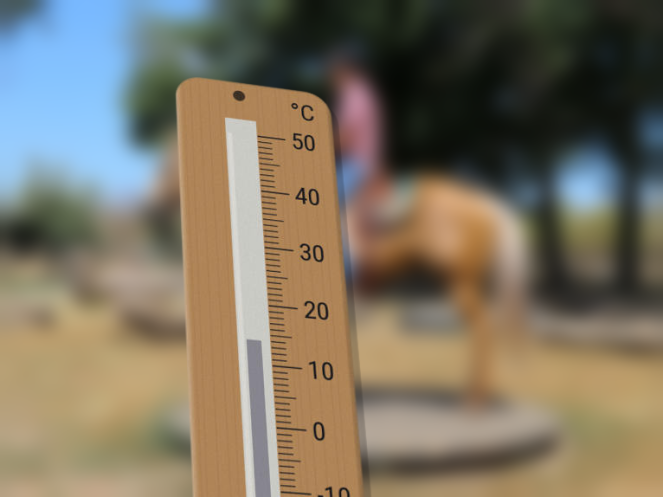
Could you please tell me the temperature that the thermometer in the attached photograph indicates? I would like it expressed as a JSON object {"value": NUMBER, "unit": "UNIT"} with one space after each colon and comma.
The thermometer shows {"value": 14, "unit": "°C"}
